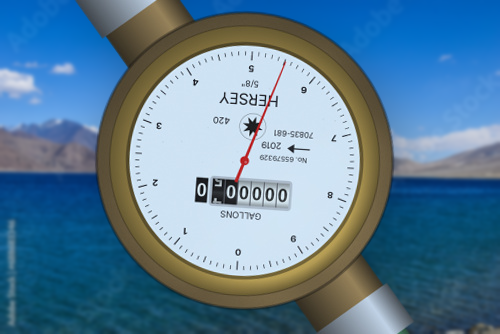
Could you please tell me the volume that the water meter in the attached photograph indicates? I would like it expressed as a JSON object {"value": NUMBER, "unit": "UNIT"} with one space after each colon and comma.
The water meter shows {"value": 45.5, "unit": "gal"}
